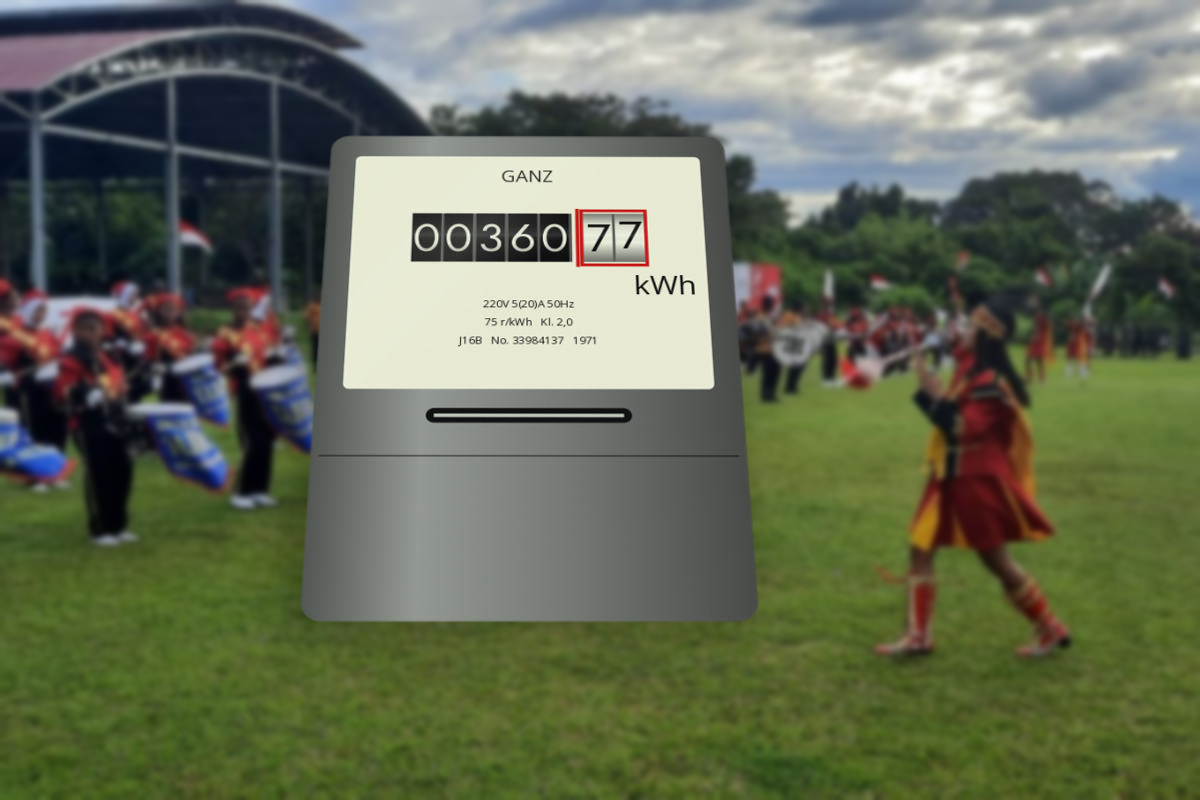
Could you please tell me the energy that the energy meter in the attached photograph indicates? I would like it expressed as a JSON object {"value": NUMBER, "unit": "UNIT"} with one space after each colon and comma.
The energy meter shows {"value": 360.77, "unit": "kWh"}
